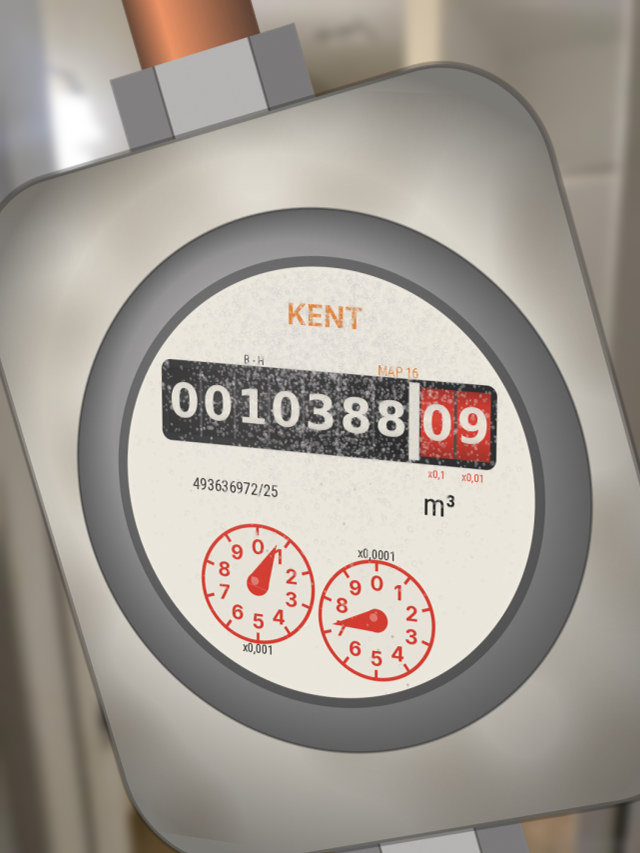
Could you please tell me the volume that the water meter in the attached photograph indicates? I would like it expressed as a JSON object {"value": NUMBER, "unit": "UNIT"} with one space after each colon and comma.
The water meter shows {"value": 10388.0907, "unit": "m³"}
